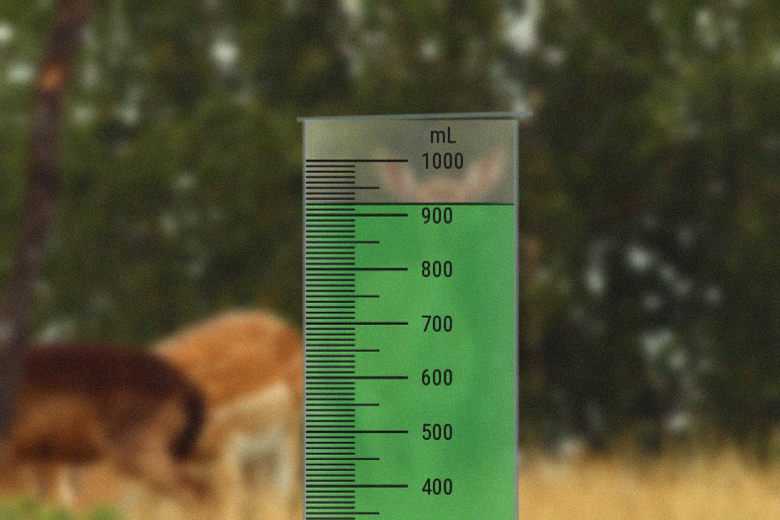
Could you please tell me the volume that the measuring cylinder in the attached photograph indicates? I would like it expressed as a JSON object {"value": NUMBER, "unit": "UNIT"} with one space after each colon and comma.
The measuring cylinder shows {"value": 920, "unit": "mL"}
